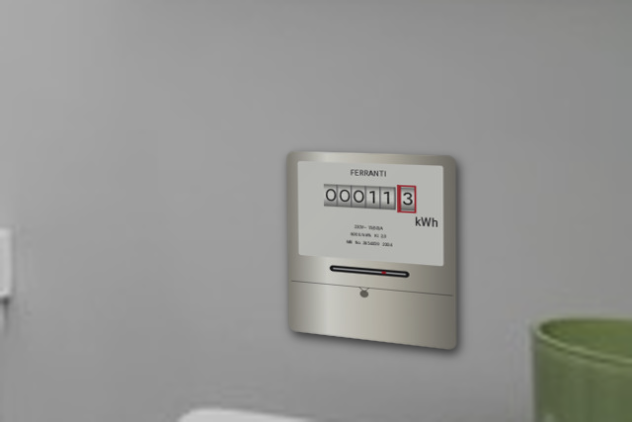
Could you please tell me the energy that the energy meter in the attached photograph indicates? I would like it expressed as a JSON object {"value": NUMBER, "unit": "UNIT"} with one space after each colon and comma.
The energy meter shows {"value": 11.3, "unit": "kWh"}
